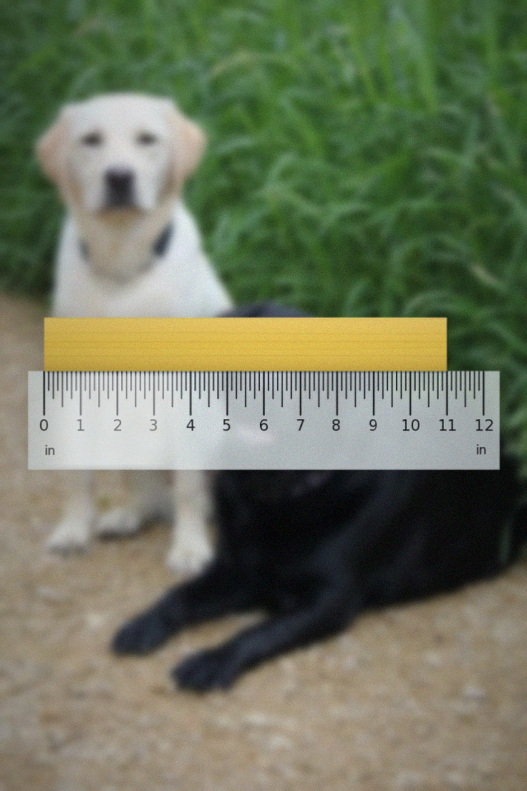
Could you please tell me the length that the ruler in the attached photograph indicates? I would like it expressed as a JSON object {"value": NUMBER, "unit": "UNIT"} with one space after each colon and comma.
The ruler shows {"value": 11, "unit": "in"}
